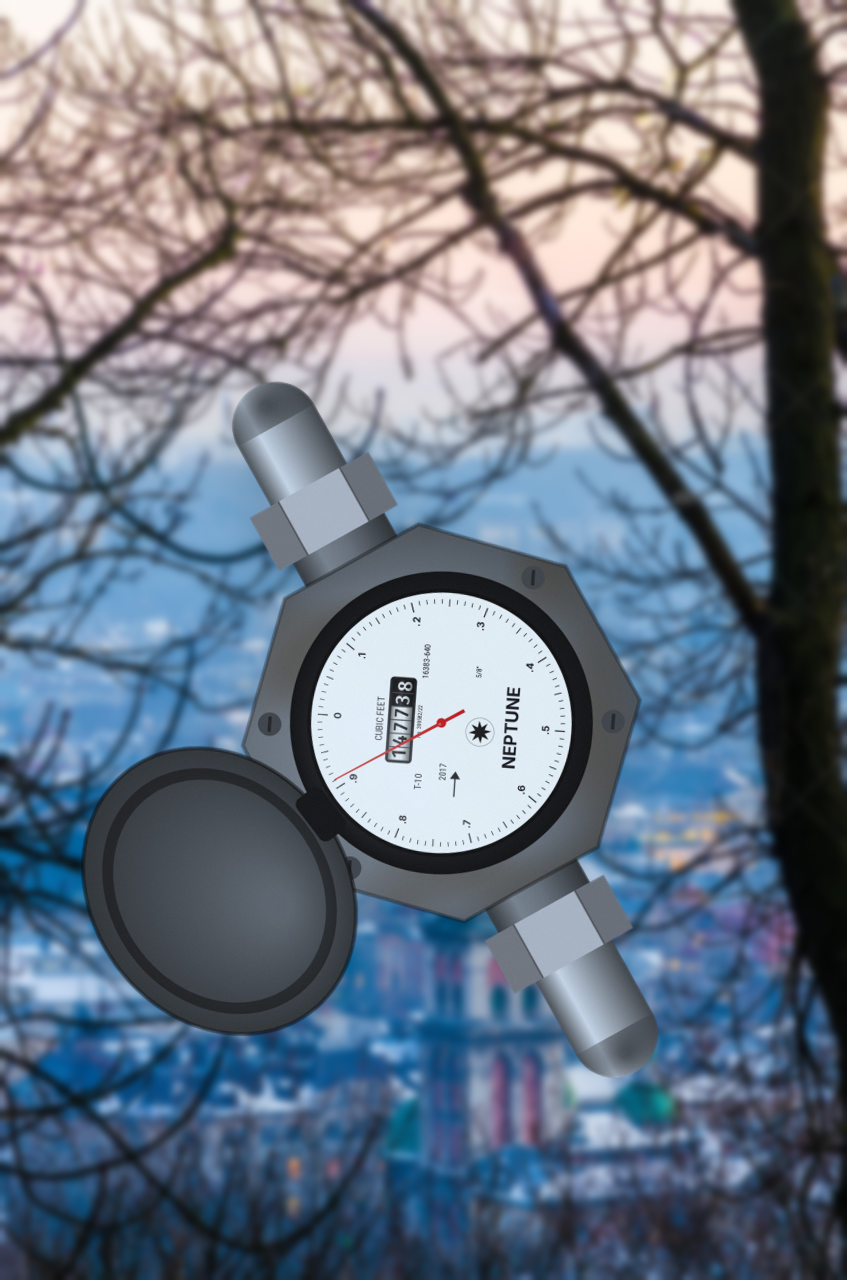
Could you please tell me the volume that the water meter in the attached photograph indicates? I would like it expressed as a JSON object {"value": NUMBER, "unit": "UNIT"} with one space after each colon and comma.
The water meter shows {"value": 147737.91, "unit": "ft³"}
